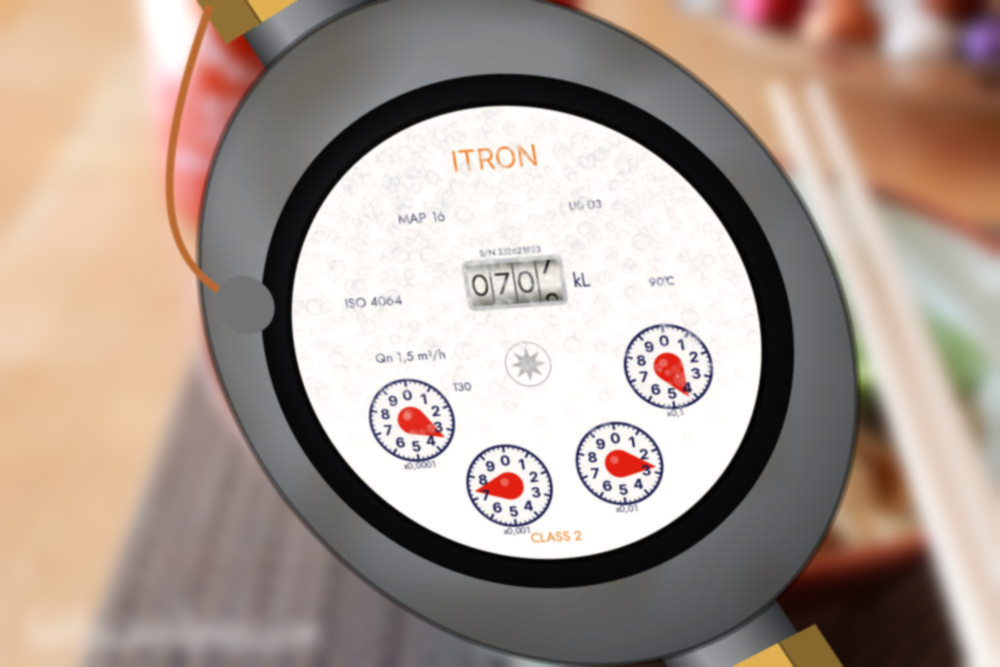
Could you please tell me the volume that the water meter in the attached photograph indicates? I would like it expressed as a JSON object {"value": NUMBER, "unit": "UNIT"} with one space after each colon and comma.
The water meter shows {"value": 707.4273, "unit": "kL"}
